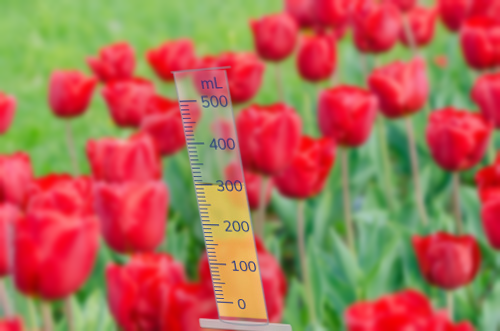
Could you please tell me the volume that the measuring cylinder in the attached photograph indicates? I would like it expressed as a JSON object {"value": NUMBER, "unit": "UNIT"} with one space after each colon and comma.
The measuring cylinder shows {"value": 300, "unit": "mL"}
